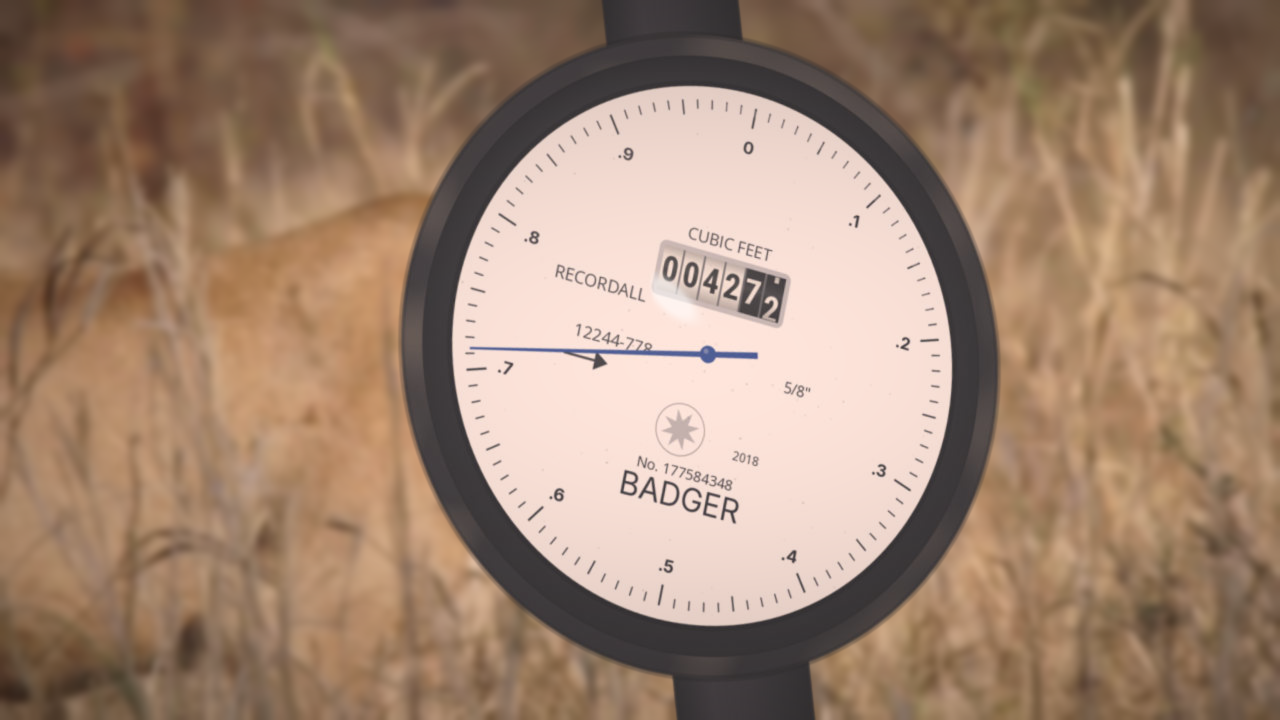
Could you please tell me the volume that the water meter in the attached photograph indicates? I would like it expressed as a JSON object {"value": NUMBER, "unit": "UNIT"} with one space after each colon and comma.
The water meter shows {"value": 4271.71, "unit": "ft³"}
